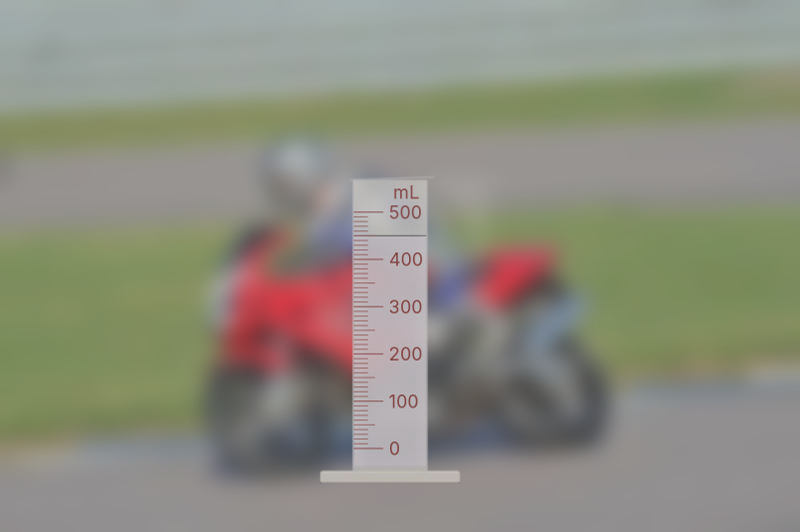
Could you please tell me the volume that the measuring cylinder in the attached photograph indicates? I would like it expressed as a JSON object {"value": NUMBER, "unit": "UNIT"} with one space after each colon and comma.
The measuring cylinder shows {"value": 450, "unit": "mL"}
